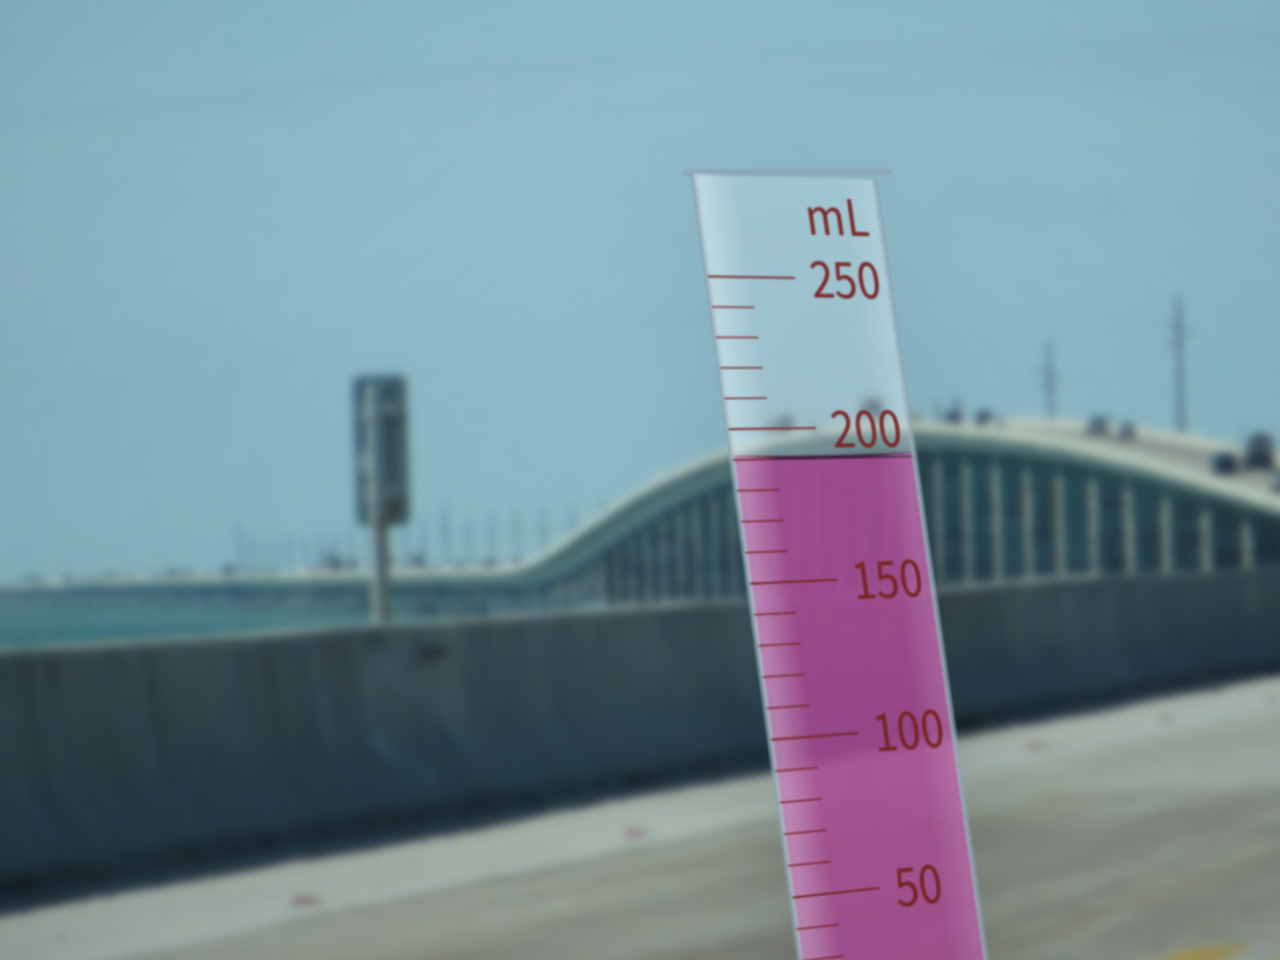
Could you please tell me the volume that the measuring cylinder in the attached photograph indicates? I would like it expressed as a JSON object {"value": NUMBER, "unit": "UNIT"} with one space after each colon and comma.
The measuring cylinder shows {"value": 190, "unit": "mL"}
